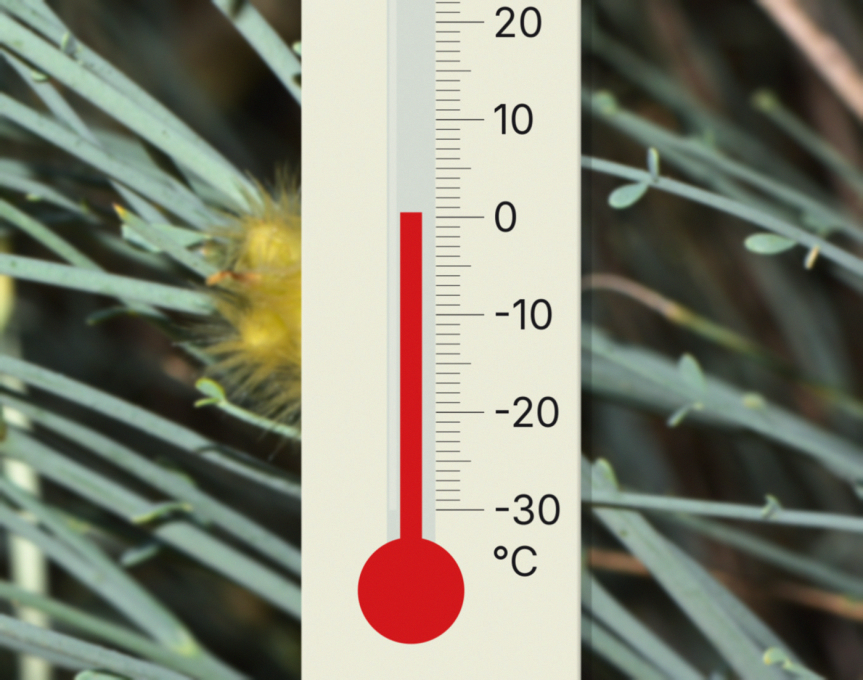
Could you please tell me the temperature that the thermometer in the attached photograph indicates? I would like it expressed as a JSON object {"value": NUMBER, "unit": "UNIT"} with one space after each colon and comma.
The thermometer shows {"value": 0.5, "unit": "°C"}
